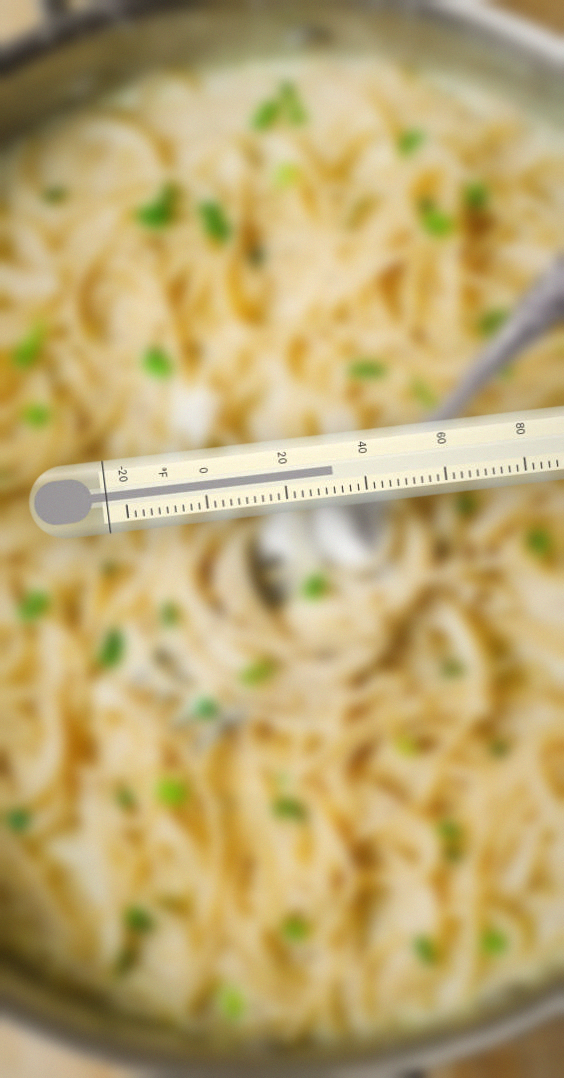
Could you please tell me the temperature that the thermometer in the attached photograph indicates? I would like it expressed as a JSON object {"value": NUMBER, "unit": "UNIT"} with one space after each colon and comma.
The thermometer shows {"value": 32, "unit": "°F"}
